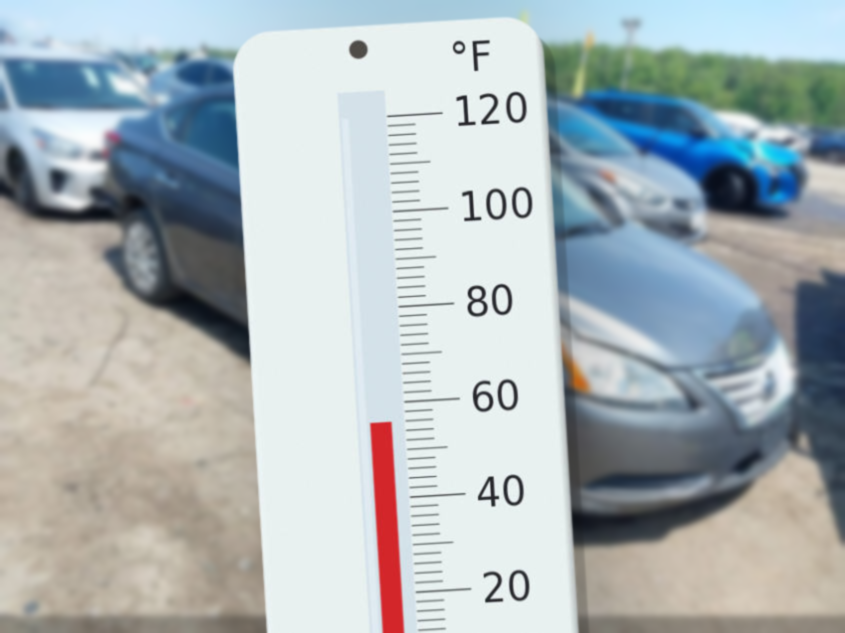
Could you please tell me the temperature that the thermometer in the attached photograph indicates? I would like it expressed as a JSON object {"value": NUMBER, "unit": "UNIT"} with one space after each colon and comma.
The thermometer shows {"value": 56, "unit": "°F"}
